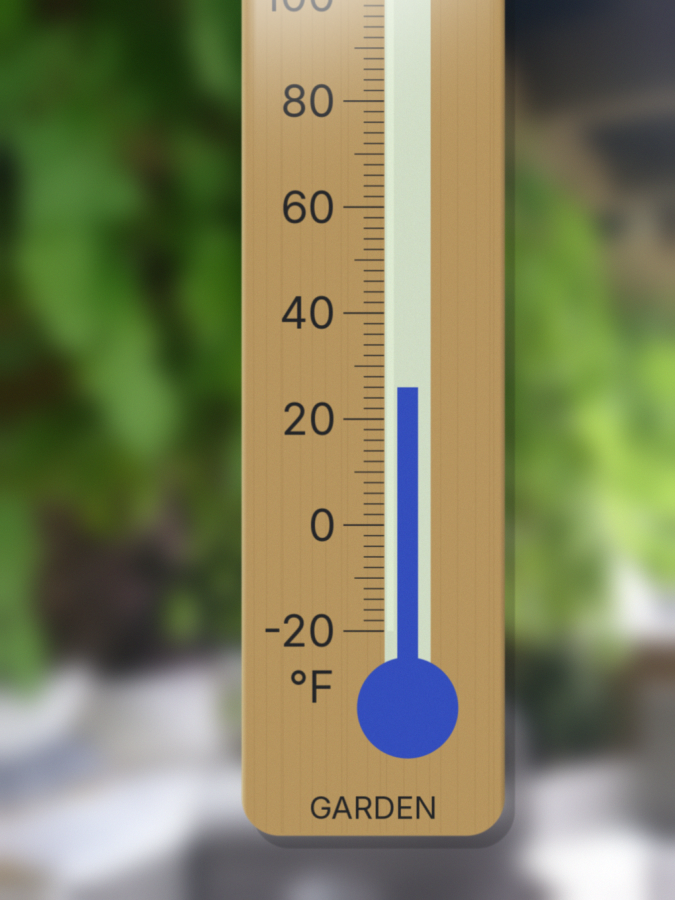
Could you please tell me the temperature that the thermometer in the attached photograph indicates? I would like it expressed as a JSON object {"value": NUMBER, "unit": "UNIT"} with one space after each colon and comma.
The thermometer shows {"value": 26, "unit": "°F"}
